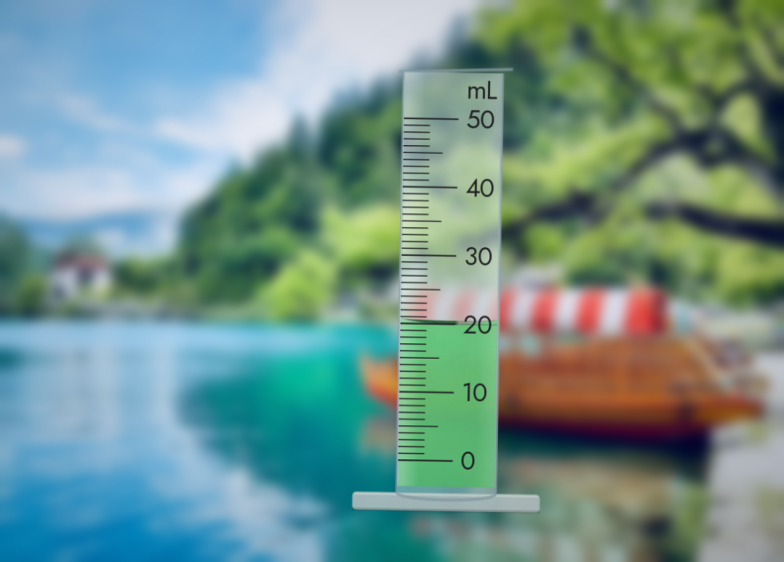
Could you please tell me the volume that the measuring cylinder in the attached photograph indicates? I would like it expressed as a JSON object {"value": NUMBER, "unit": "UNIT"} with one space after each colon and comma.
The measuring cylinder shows {"value": 20, "unit": "mL"}
